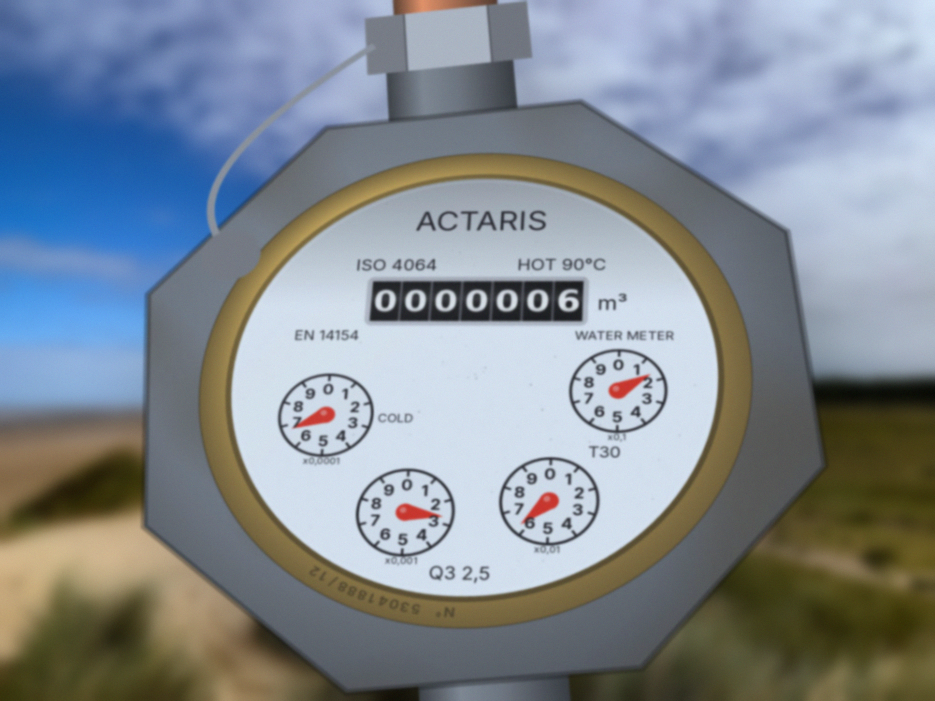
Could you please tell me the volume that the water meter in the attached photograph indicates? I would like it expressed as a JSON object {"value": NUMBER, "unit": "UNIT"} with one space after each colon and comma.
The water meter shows {"value": 6.1626, "unit": "m³"}
